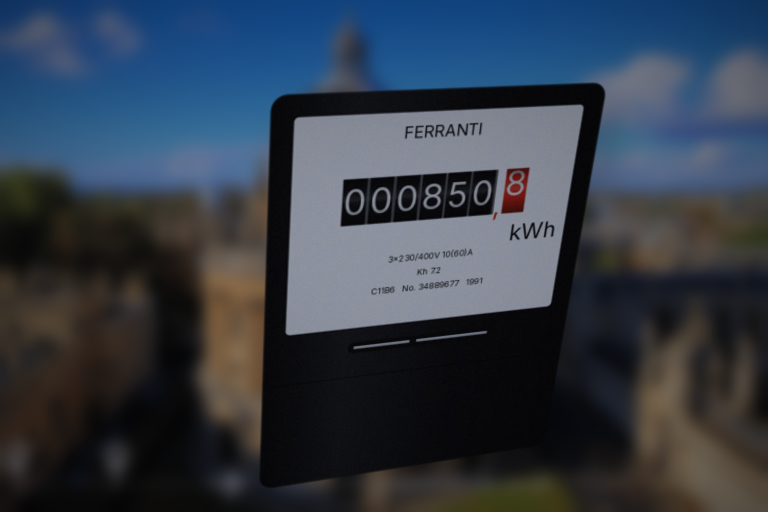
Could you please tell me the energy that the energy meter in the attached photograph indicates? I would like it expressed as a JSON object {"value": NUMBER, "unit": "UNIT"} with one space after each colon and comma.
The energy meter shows {"value": 850.8, "unit": "kWh"}
